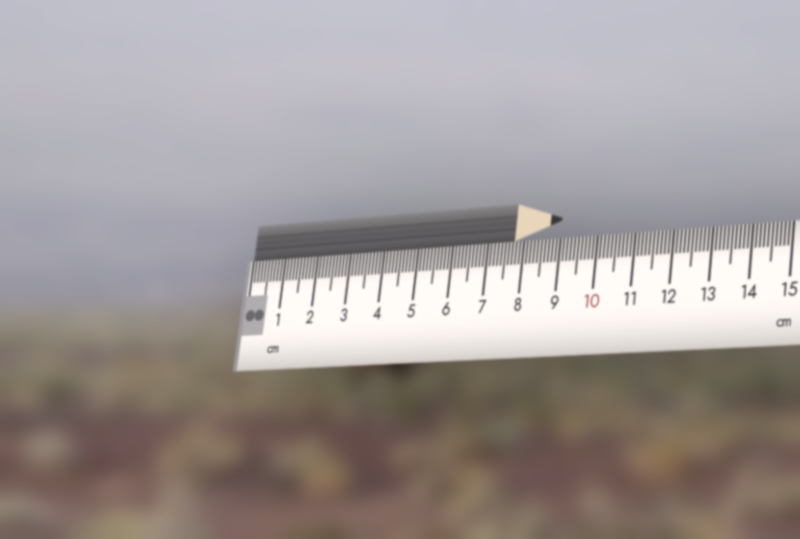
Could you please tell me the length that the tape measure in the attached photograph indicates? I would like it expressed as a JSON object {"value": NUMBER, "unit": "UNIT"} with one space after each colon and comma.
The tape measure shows {"value": 9, "unit": "cm"}
